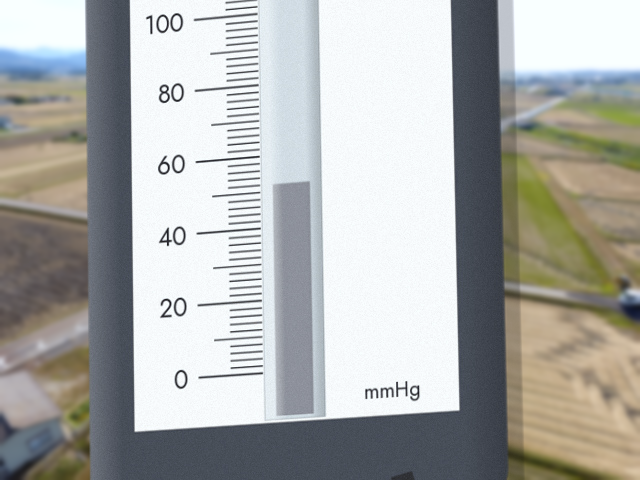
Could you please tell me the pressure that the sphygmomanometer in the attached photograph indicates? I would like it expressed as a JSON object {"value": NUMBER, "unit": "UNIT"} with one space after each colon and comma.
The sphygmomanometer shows {"value": 52, "unit": "mmHg"}
